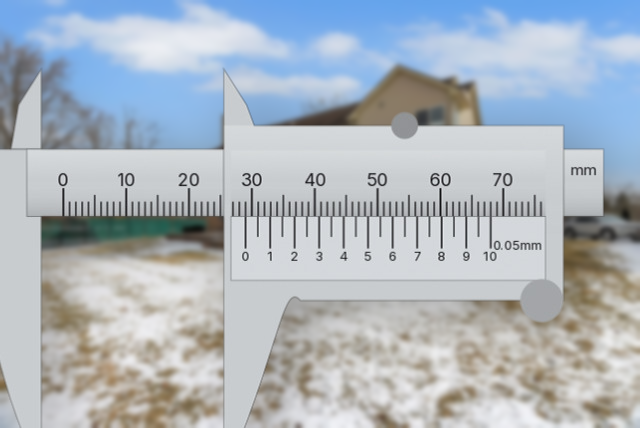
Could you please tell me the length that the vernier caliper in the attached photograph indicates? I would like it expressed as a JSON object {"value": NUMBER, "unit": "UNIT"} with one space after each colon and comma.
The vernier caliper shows {"value": 29.0, "unit": "mm"}
